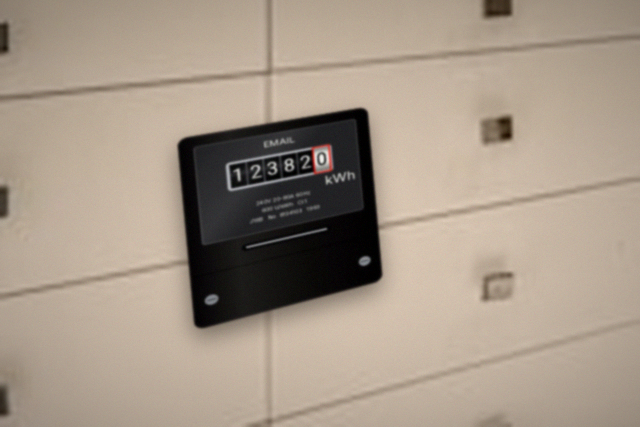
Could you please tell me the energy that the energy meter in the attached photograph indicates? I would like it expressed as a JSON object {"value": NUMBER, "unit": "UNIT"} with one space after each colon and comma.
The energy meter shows {"value": 12382.0, "unit": "kWh"}
